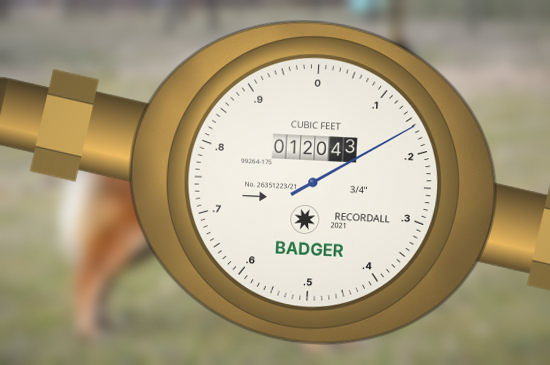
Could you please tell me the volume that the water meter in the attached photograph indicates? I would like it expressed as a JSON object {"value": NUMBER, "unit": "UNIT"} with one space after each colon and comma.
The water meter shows {"value": 12043.16, "unit": "ft³"}
